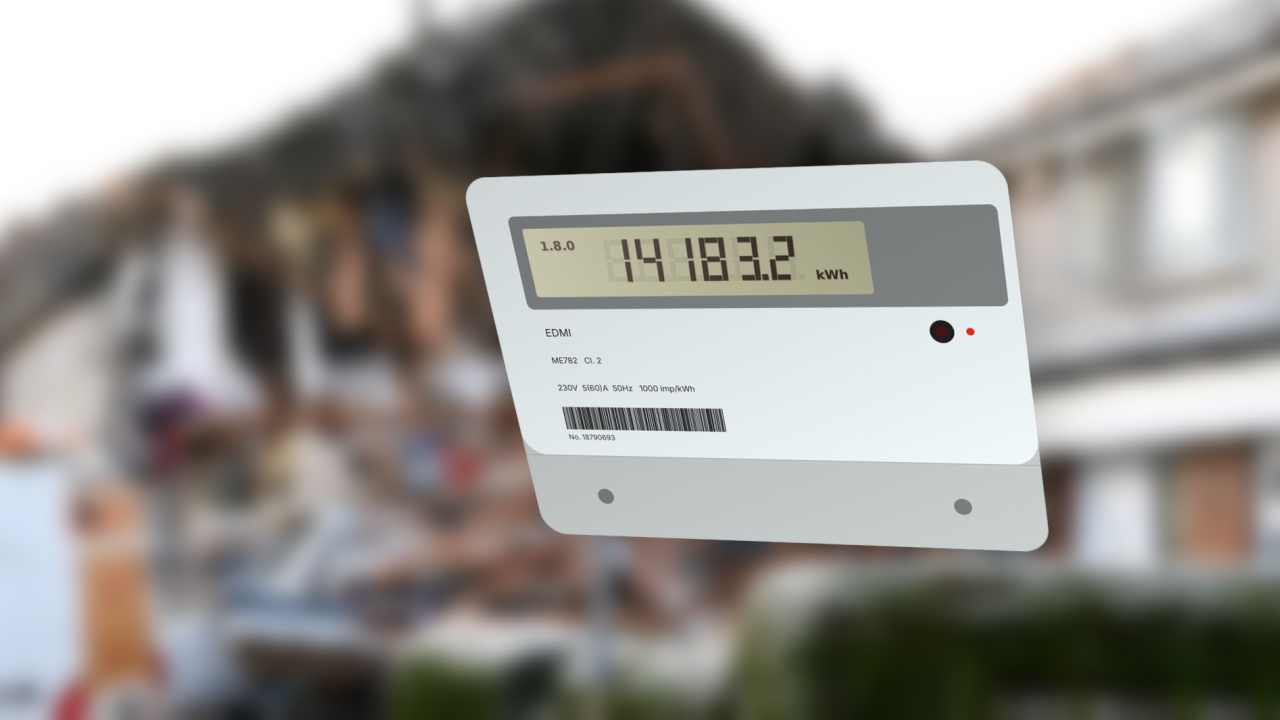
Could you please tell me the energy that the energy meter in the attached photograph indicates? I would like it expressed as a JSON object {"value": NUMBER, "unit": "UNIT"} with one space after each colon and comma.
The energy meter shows {"value": 14183.2, "unit": "kWh"}
